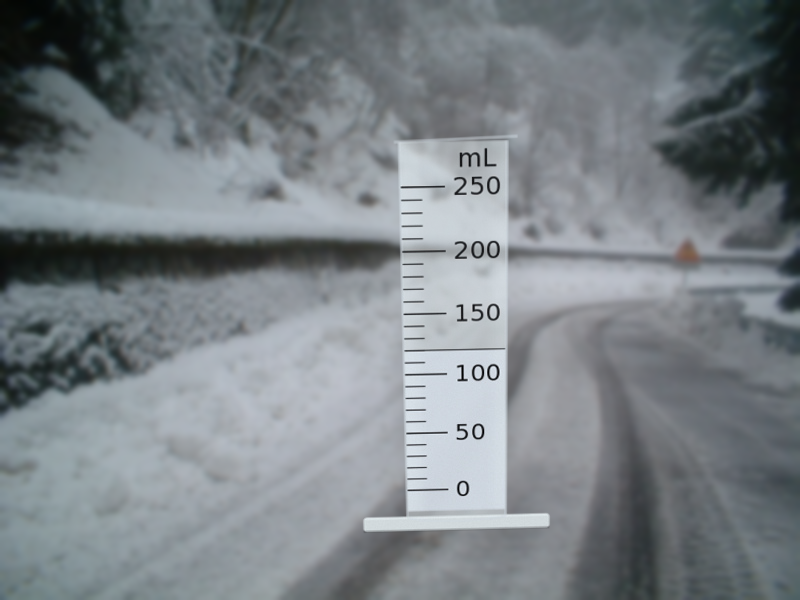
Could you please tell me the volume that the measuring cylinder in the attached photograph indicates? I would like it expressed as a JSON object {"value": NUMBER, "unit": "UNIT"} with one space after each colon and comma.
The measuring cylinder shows {"value": 120, "unit": "mL"}
